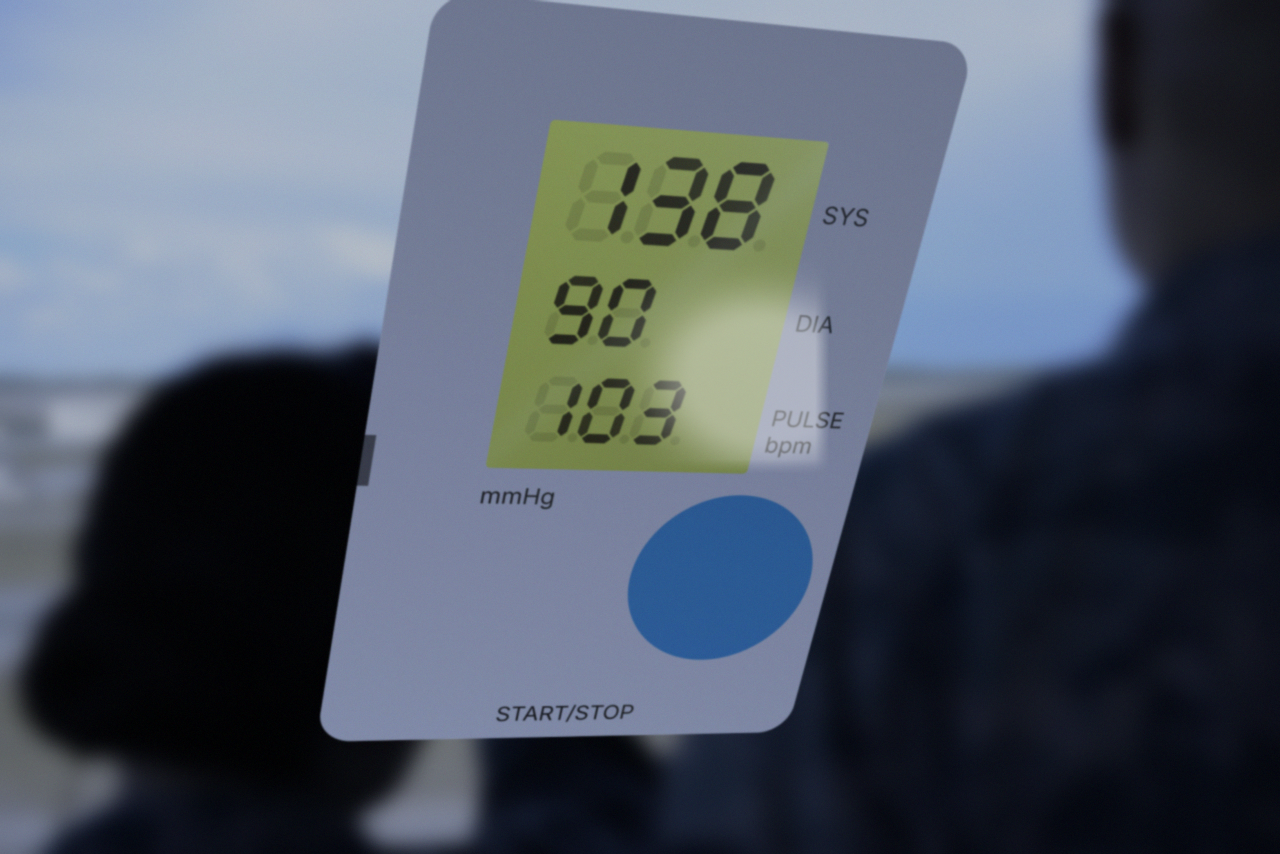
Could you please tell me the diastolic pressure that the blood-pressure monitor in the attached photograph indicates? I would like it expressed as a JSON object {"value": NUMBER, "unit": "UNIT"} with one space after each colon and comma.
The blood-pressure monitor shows {"value": 90, "unit": "mmHg"}
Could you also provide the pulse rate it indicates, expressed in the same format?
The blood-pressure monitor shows {"value": 103, "unit": "bpm"}
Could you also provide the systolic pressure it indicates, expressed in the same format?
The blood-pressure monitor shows {"value": 138, "unit": "mmHg"}
